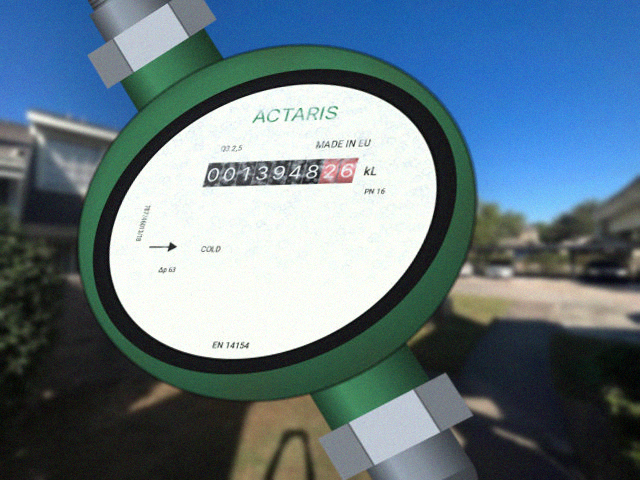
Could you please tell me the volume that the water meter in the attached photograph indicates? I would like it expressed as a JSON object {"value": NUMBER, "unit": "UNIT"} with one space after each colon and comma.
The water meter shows {"value": 13948.26, "unit": "kL"}
